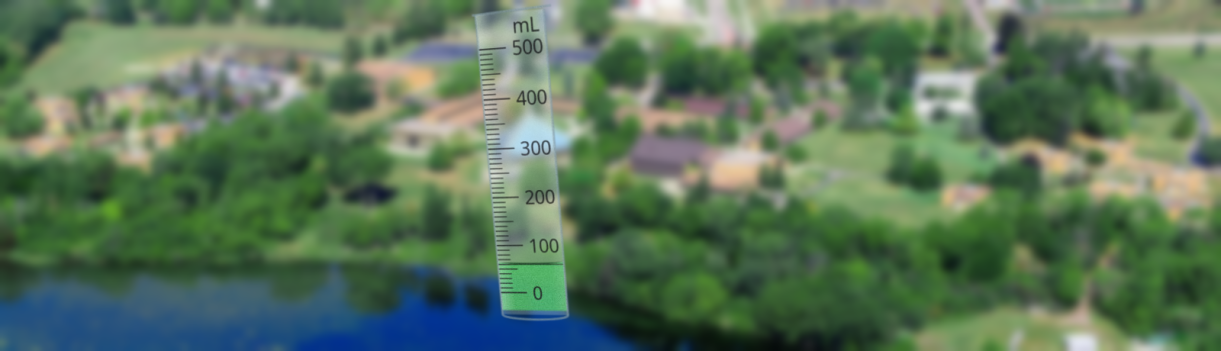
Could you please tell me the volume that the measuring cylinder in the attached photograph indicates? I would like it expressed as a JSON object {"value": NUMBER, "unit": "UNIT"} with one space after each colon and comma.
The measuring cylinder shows {"value": 60, "unit": "mL"}
